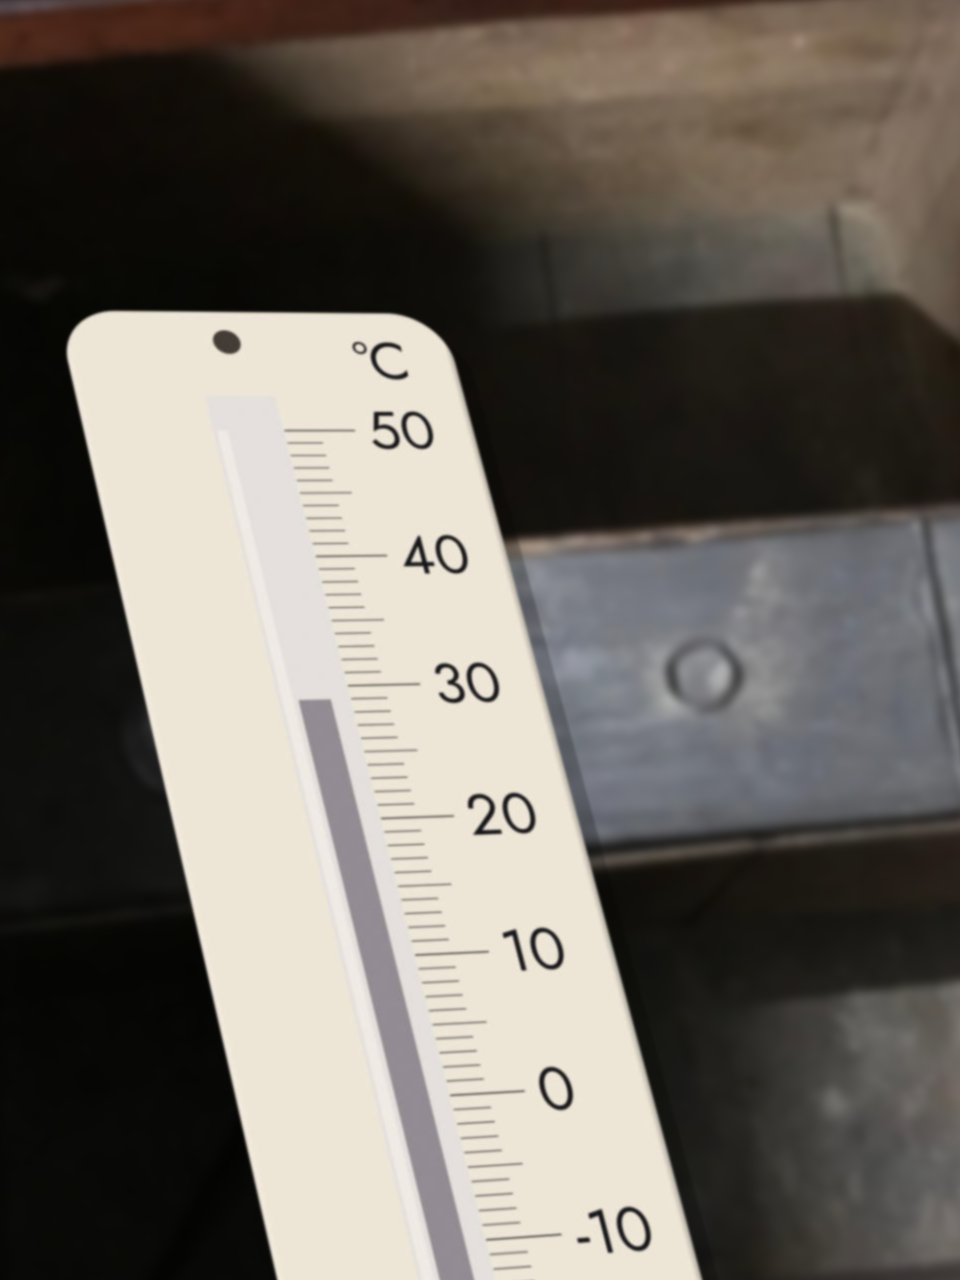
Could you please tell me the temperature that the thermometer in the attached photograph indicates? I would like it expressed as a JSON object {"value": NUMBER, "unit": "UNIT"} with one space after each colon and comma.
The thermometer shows {"value": 29, "unit": "°C"}
